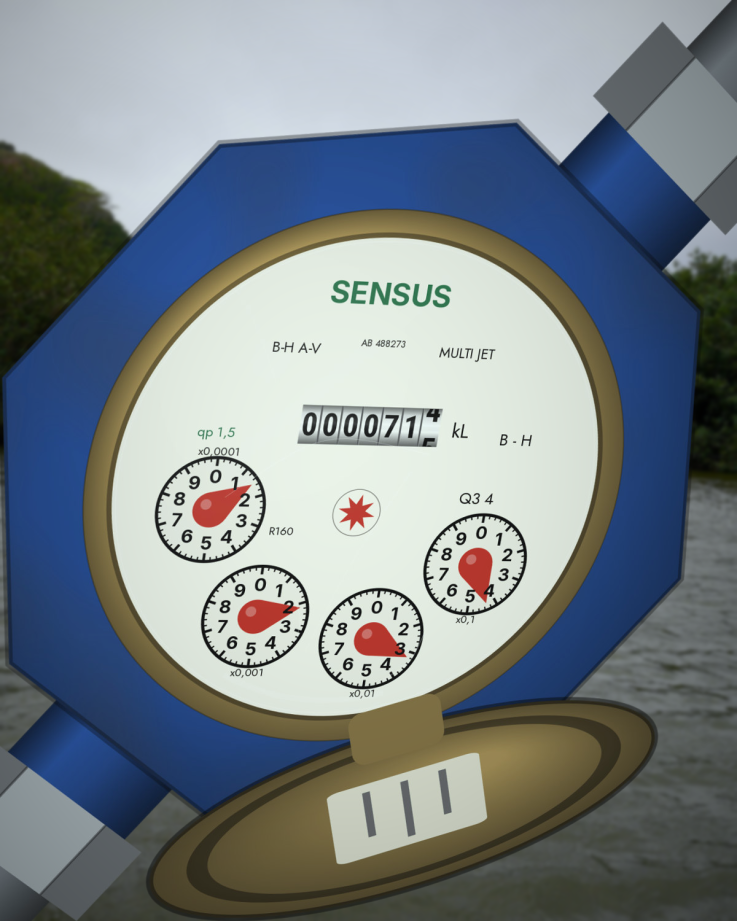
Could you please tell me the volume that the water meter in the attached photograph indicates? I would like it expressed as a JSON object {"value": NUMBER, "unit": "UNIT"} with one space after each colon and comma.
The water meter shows {"value": 714.4321, "unit": "kL"}
